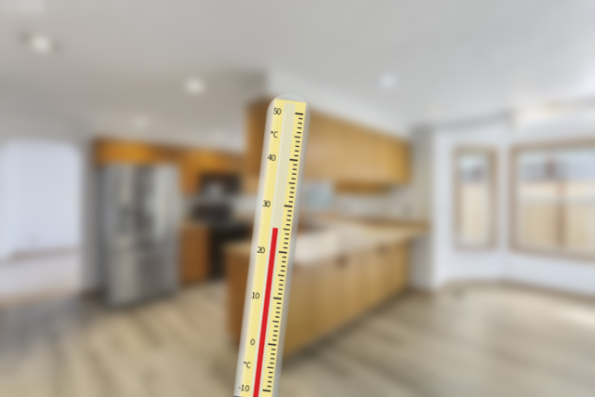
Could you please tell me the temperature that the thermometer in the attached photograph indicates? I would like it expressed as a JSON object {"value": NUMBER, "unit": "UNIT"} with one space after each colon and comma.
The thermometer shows {"value": 25, "unit": "°C"}
